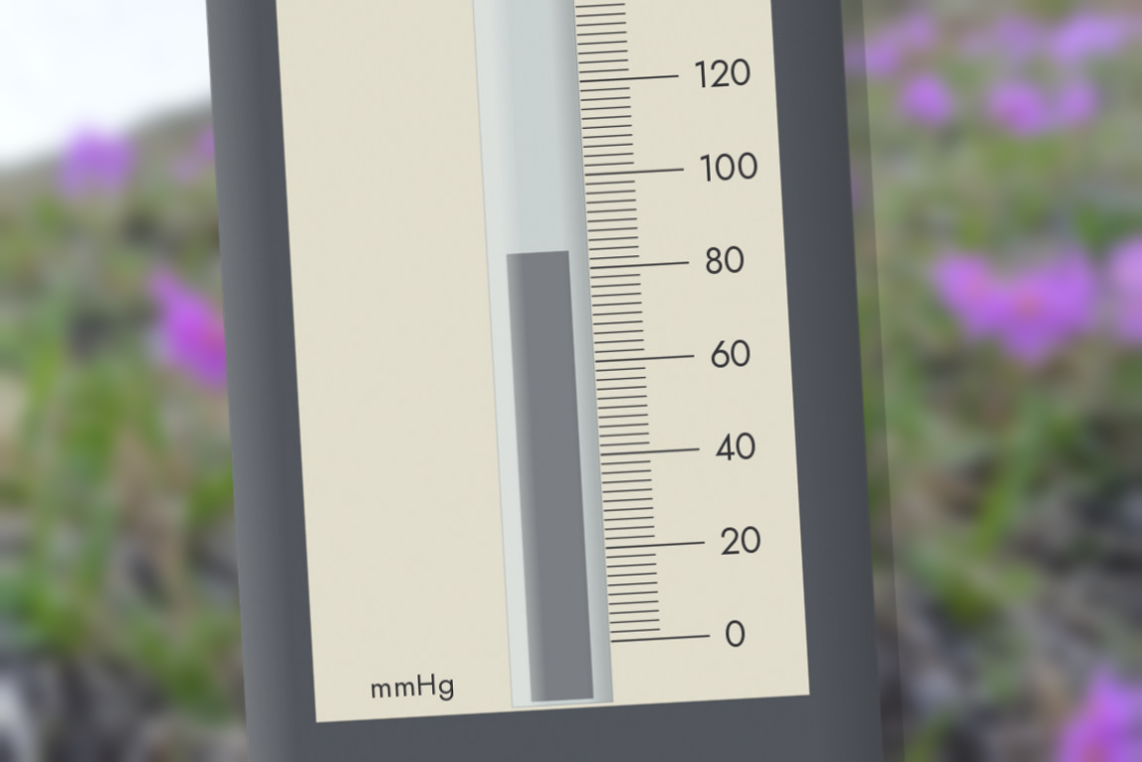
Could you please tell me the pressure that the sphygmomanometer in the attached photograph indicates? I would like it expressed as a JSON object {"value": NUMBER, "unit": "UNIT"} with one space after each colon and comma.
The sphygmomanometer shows {"value": 84, "unit": "mmHg"}
